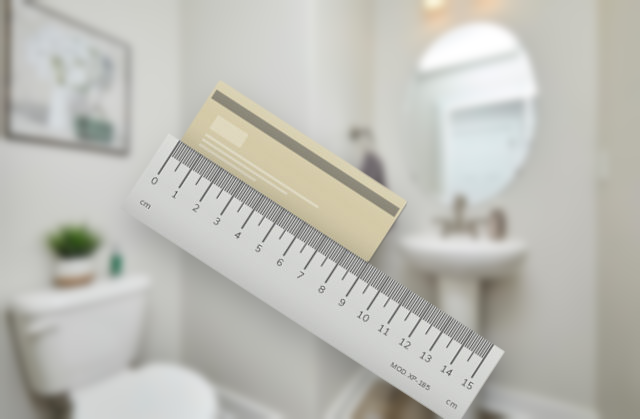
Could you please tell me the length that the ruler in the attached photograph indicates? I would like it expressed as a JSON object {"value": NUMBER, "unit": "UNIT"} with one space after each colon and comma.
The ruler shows {"value": 9, "unit": "cm"}
